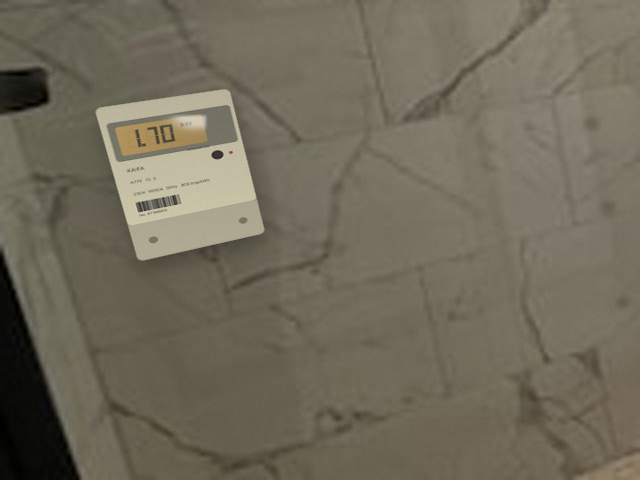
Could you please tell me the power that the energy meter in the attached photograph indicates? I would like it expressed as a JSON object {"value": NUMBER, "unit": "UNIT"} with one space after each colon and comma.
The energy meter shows {"value": 1.70, "unit": "kW"}
